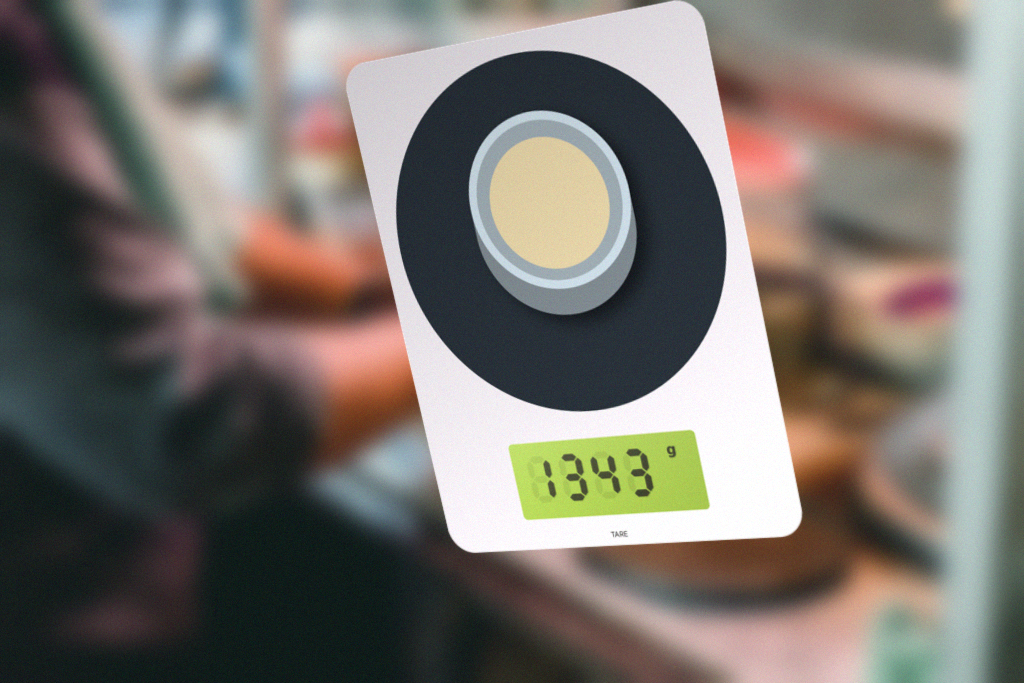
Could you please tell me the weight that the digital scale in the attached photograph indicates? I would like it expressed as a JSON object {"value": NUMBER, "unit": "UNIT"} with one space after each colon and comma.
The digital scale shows {"value": 1343, "unit": "g"}
